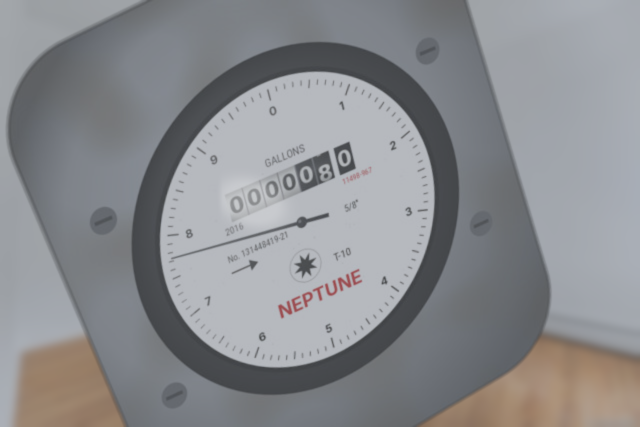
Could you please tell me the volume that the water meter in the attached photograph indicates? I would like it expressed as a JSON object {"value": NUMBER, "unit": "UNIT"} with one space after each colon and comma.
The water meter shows {"value": 77.7, "unit": "gal"}
